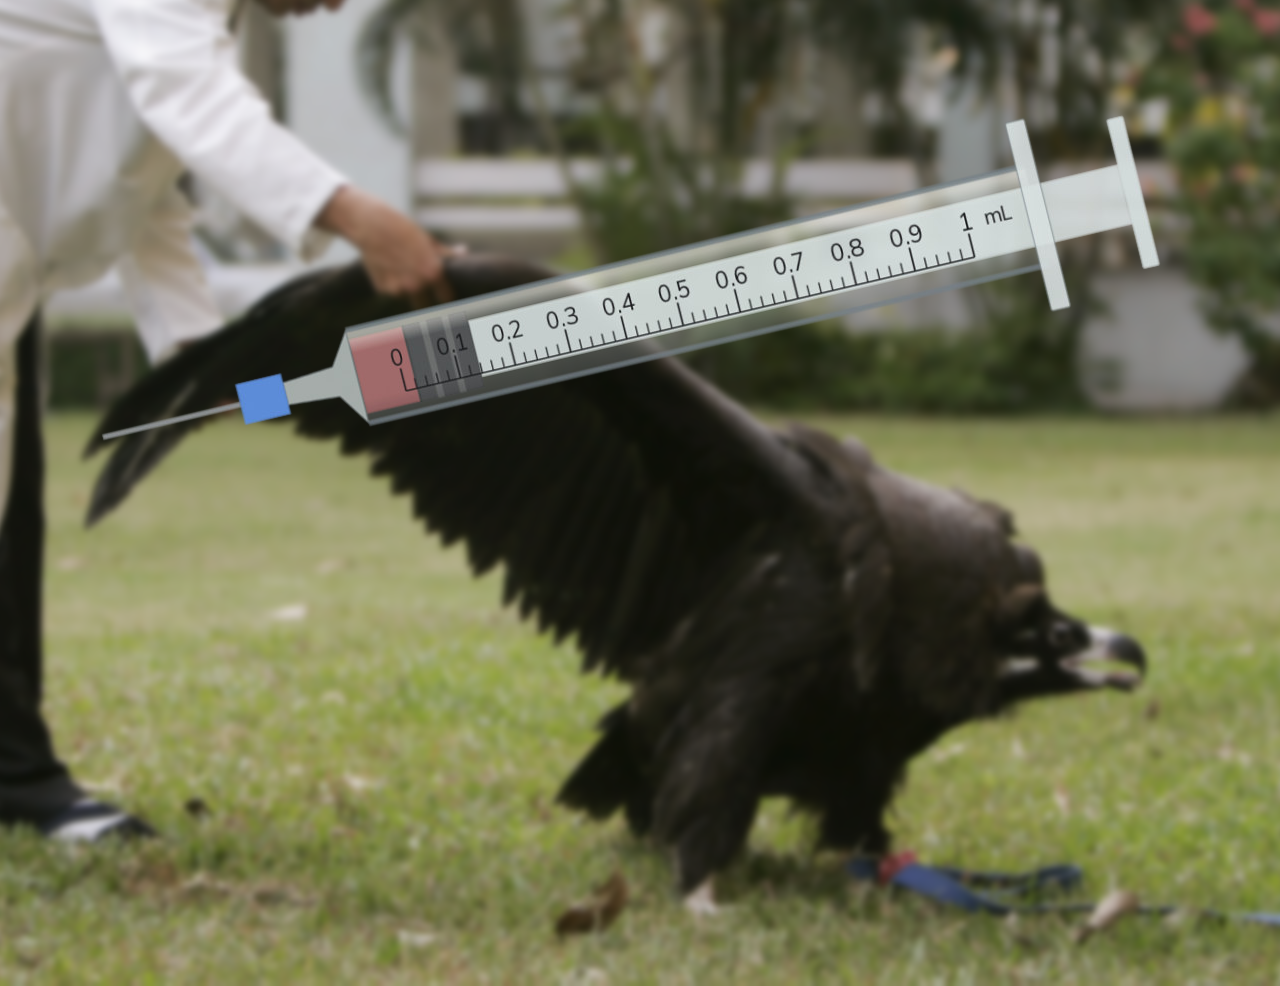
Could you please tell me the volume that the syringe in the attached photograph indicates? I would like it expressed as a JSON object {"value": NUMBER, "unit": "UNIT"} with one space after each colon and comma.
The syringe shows {"value": 0.02, "unit": "mL"}
